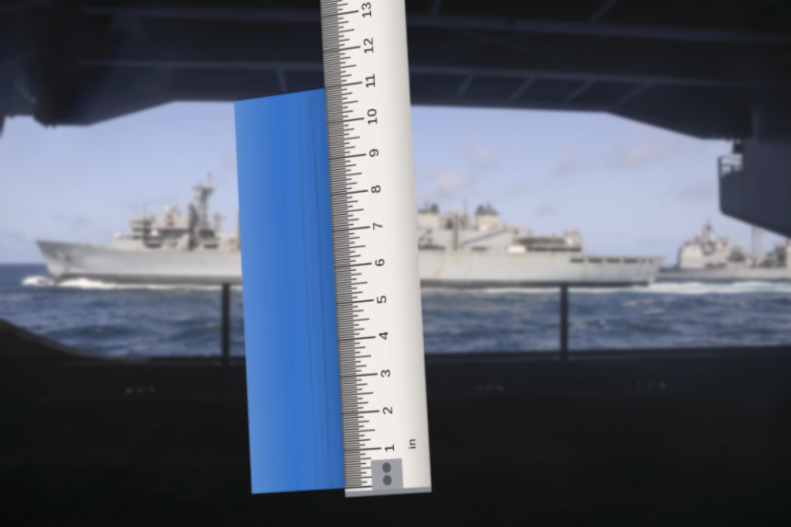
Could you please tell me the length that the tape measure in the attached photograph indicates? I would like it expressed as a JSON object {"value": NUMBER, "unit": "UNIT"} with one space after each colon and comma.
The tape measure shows {"value": 11, "unit": "in"}
